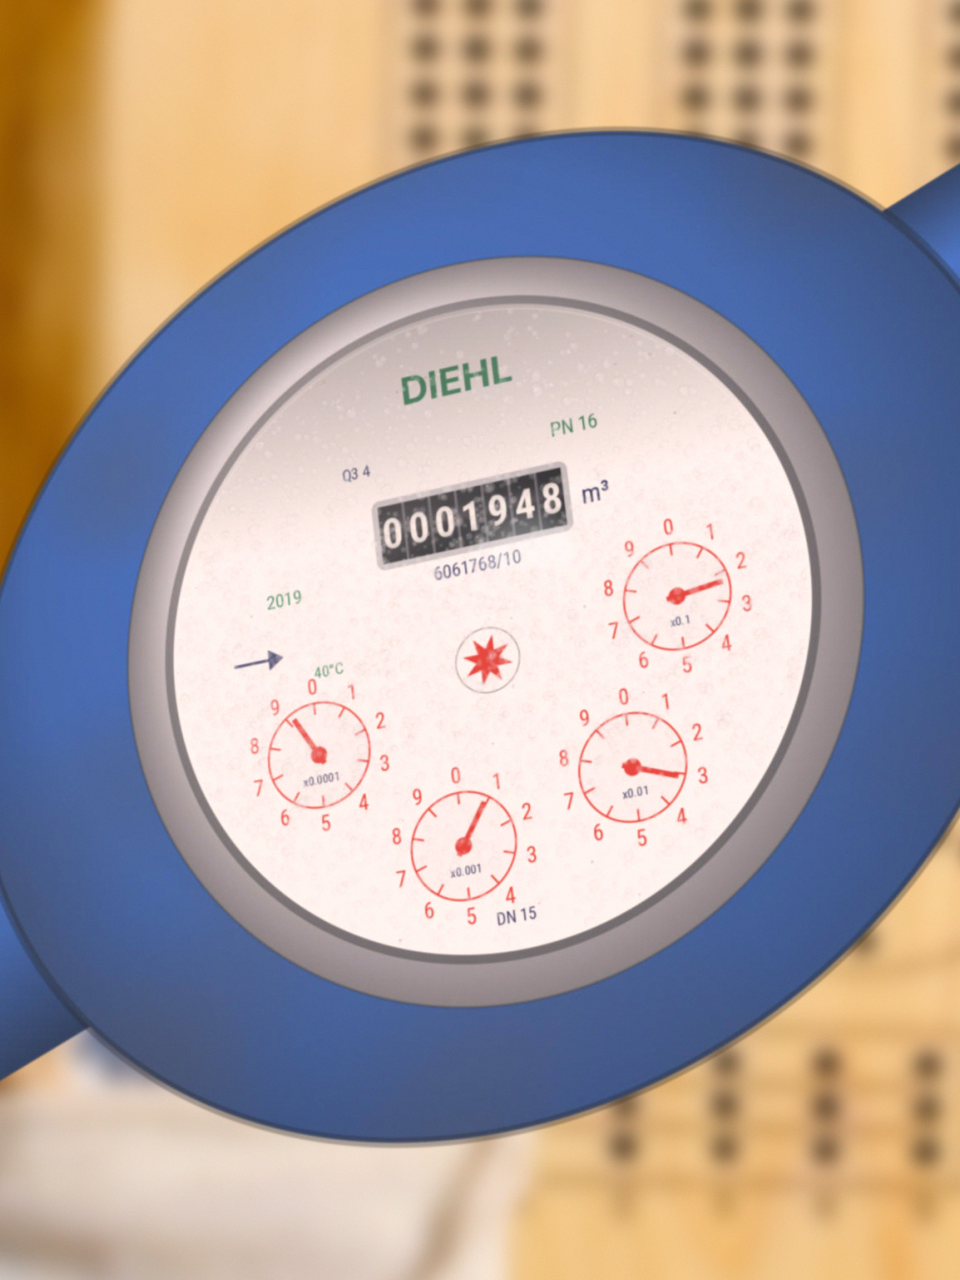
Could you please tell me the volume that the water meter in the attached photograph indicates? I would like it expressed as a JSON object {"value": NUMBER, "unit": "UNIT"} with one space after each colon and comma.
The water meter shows {"value": 1948.2309, "unit": "m³"}
